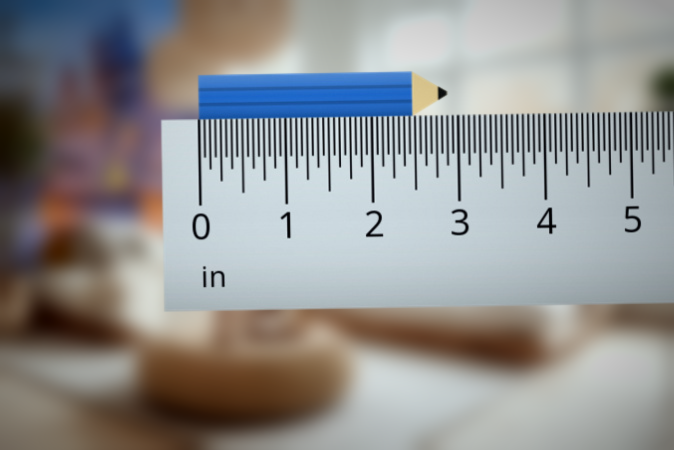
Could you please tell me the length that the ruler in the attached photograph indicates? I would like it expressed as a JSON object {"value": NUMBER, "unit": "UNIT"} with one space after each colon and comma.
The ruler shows {"value": 2.875, "unit": "in"}
